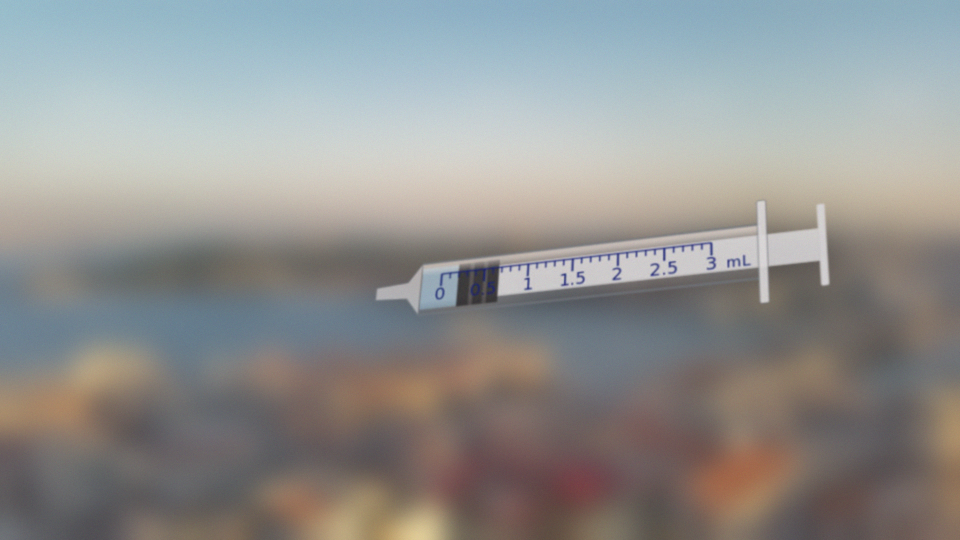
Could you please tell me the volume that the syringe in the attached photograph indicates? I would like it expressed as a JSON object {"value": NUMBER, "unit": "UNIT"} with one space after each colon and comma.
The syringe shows {"value": 0.2, "unit": "mL"}
